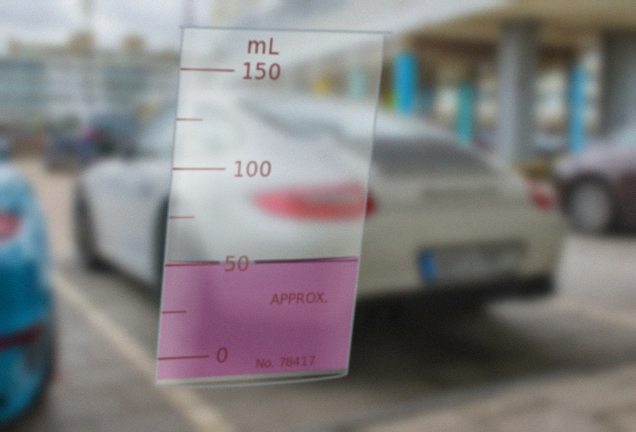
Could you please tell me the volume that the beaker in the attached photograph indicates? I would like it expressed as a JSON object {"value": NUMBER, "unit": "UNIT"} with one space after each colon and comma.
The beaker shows {"value": 50, "unit": "mL"}
